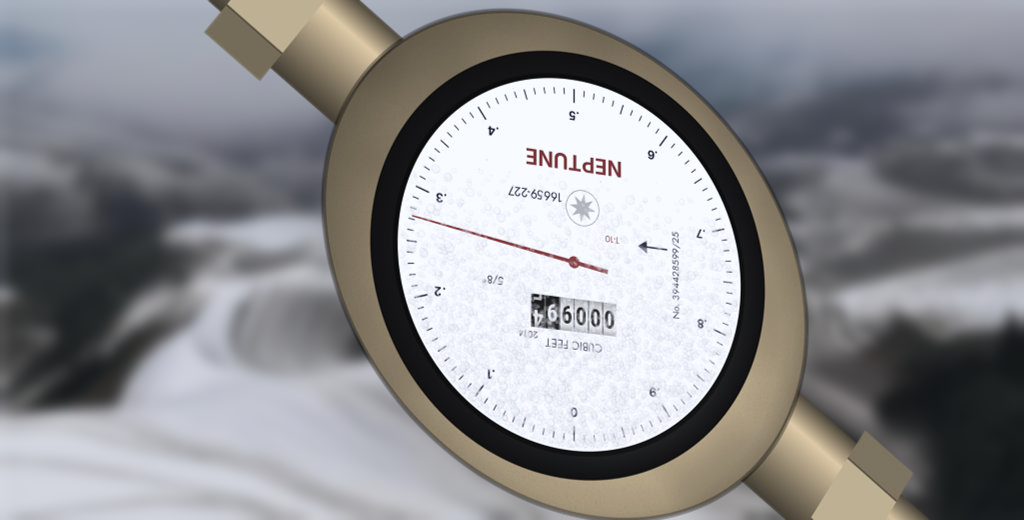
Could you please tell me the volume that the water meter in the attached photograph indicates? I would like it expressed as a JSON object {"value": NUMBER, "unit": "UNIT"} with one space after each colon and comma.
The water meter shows {"value": 994.27, "unit": "ft³"}
